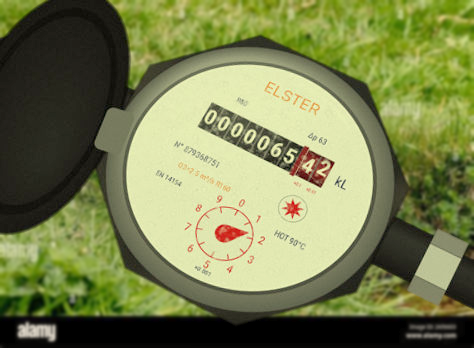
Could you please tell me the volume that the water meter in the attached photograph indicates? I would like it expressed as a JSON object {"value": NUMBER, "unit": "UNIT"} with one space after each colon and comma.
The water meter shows {"value": 65.421, "unit": "kL"}
